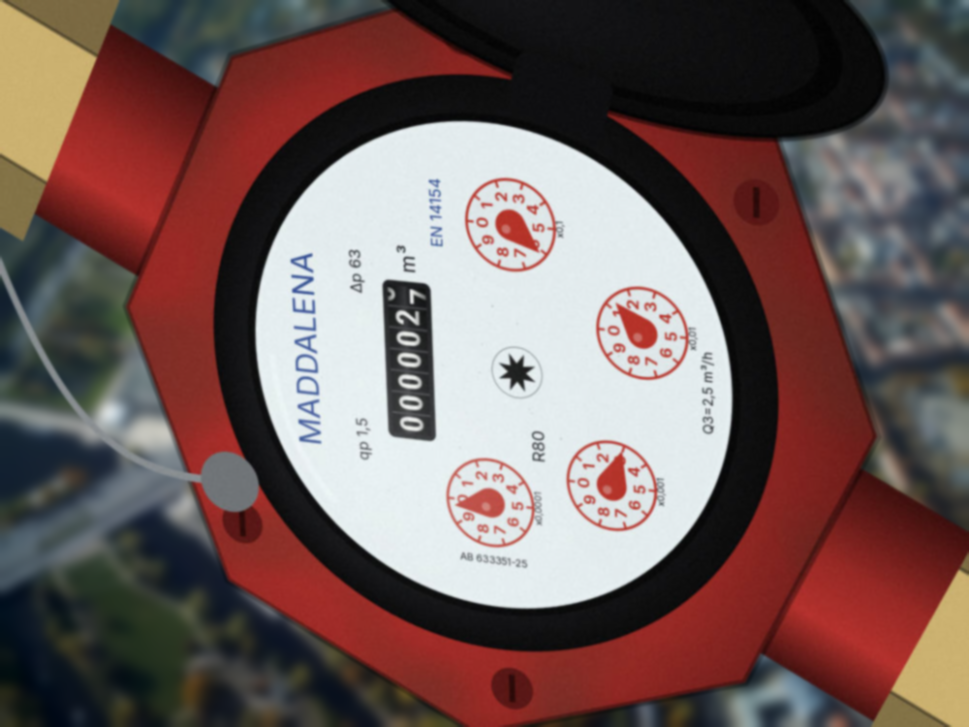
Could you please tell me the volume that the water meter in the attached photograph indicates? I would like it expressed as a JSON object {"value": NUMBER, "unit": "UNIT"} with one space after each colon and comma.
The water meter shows {"value": 26.6129, "unit": "m³"}
